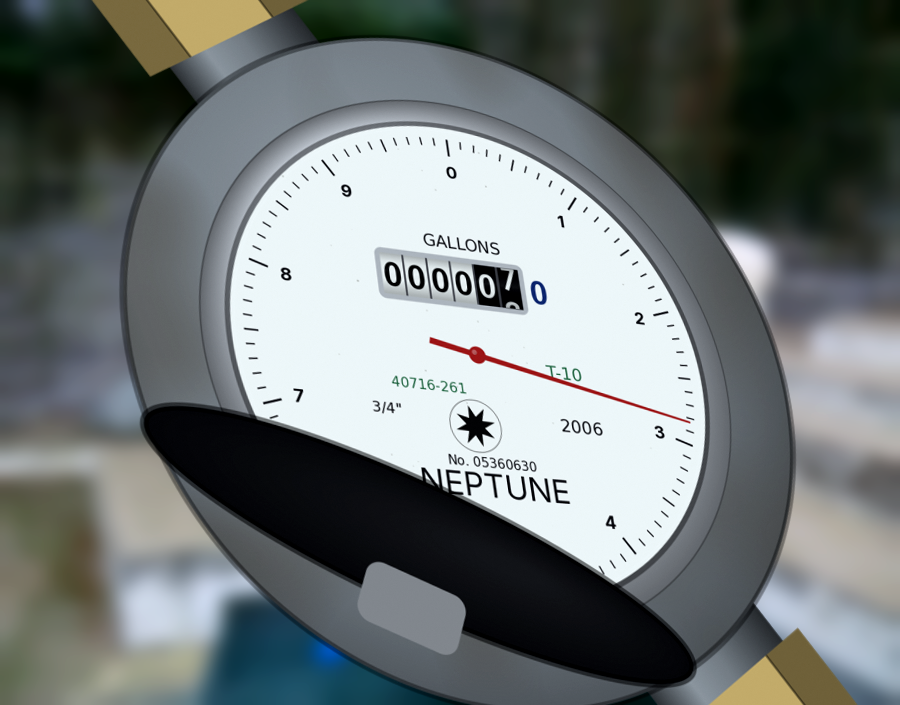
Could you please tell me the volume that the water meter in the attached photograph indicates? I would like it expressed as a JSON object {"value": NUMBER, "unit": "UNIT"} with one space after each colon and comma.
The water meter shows {"value": 72.8, "unit": "gal"}
